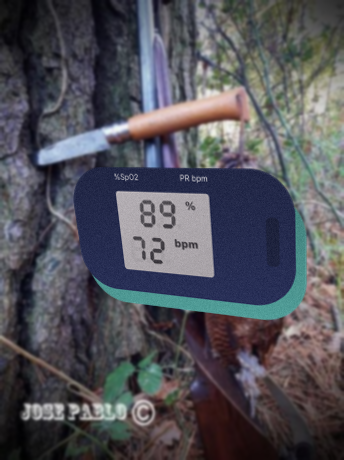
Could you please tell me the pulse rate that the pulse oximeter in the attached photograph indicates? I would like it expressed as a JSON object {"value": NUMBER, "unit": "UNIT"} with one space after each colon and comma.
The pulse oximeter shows {"value": 72, "unit": "bpm"}
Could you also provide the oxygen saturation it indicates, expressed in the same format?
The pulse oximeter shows {"value": 89, "unit": "%"}
